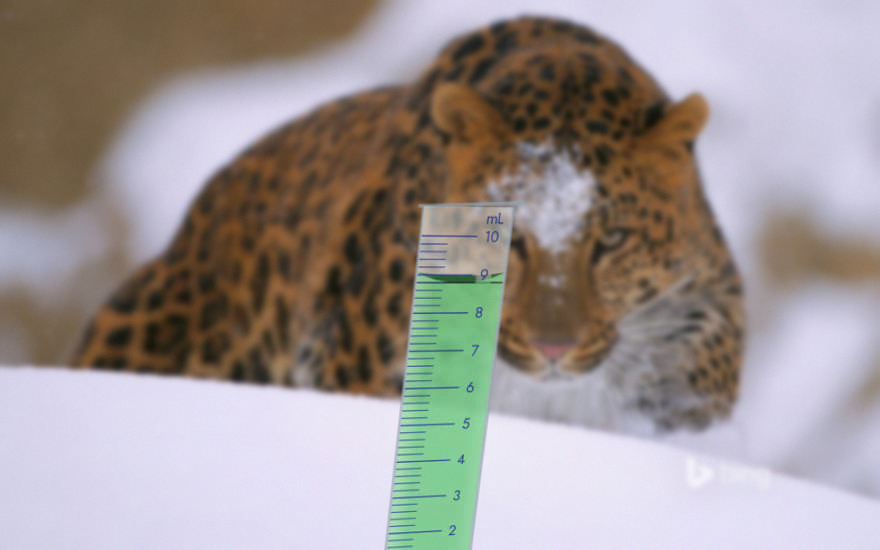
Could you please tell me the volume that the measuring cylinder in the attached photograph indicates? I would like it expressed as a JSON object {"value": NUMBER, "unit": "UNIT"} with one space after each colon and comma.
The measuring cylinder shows {"value": 8.8, "unit": "mL"}
